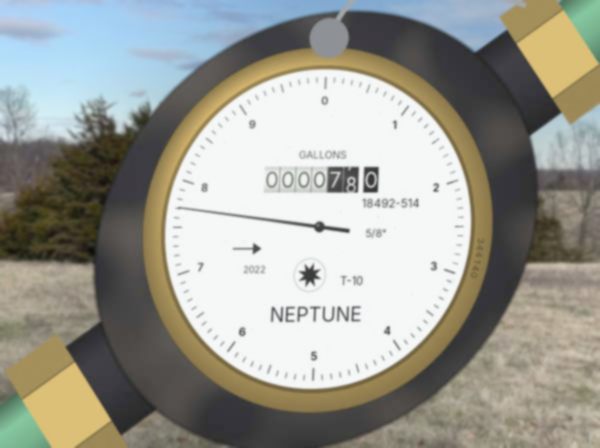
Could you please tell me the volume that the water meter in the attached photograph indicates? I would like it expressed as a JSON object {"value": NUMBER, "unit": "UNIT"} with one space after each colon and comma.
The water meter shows {"value": 777.7, "unit": "gal"}
